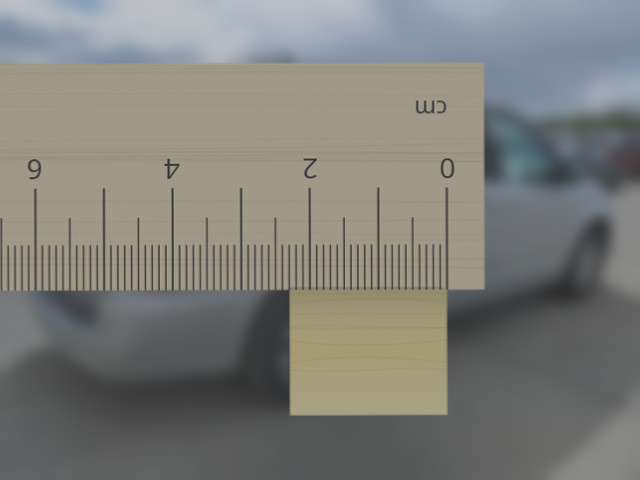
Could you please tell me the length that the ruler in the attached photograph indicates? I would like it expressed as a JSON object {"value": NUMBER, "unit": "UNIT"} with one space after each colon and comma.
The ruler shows {"value": 2.3, "unit": "cm"}
